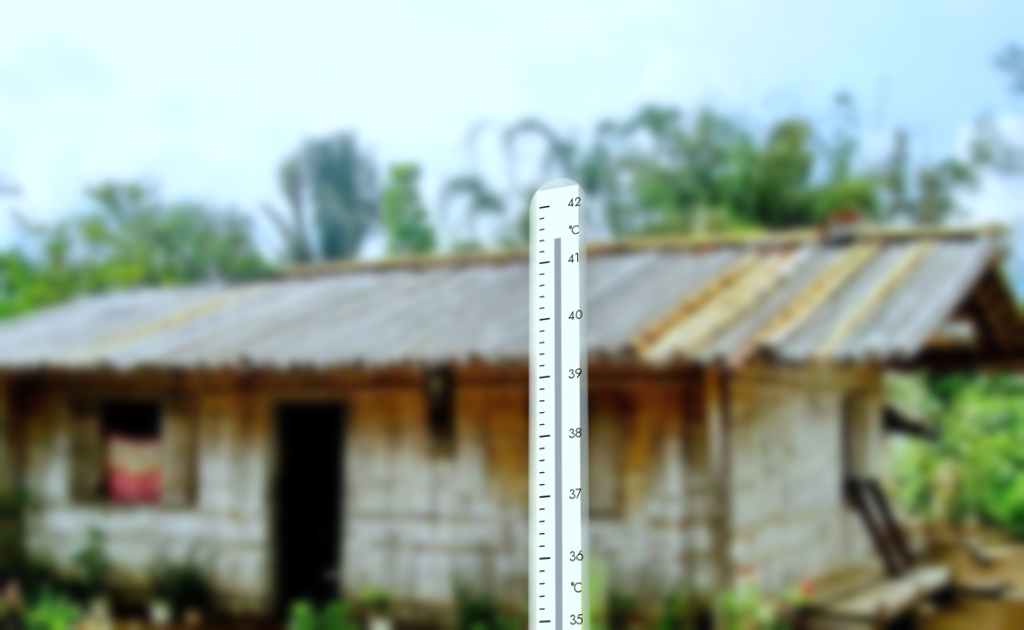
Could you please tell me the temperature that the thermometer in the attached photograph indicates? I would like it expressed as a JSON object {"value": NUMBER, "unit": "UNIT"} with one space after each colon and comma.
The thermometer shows {"value": 41.4, "unit": "°C"}
